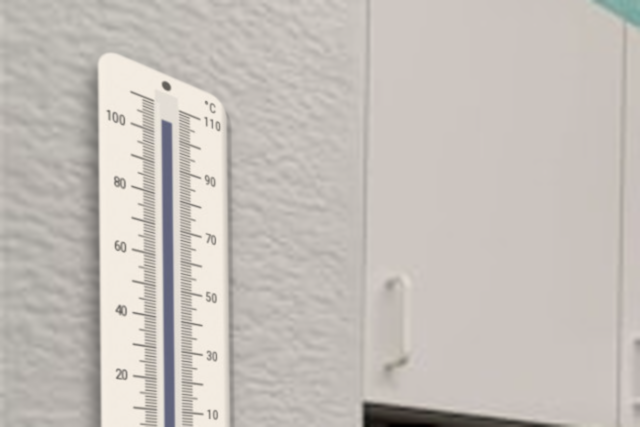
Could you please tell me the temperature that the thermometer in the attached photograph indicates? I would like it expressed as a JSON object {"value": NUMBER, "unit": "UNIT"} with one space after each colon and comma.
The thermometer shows {"value": 105, "unit": "°C"}
